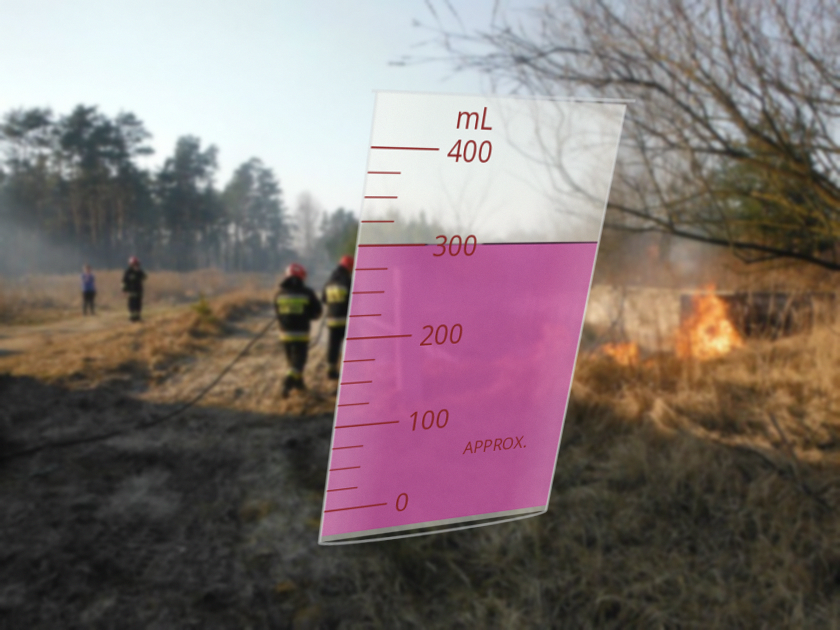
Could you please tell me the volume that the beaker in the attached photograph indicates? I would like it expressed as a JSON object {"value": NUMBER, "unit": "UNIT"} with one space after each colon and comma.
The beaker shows {"value": 300, "unit": "mL"}
